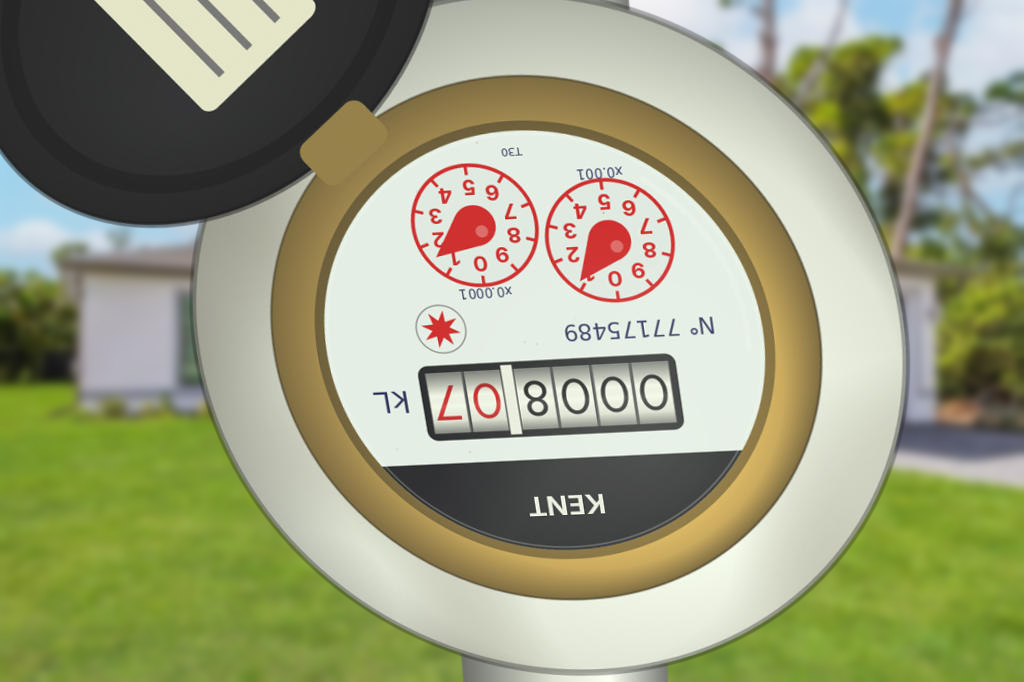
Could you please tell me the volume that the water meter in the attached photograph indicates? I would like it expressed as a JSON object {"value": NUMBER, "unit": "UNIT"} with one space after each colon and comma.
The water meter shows {"value": 8.0711, "unit": "kL"}
